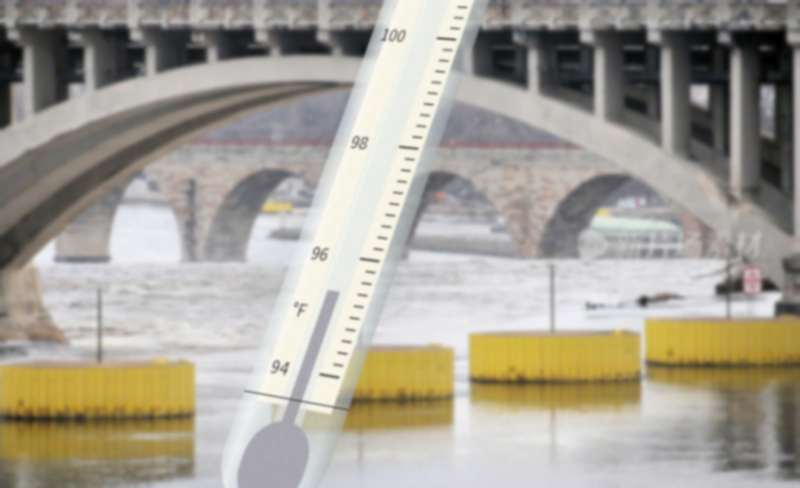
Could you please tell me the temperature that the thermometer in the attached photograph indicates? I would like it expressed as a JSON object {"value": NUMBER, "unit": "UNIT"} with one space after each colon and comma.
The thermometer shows {"value": 95.4, "unit": "°F"}
